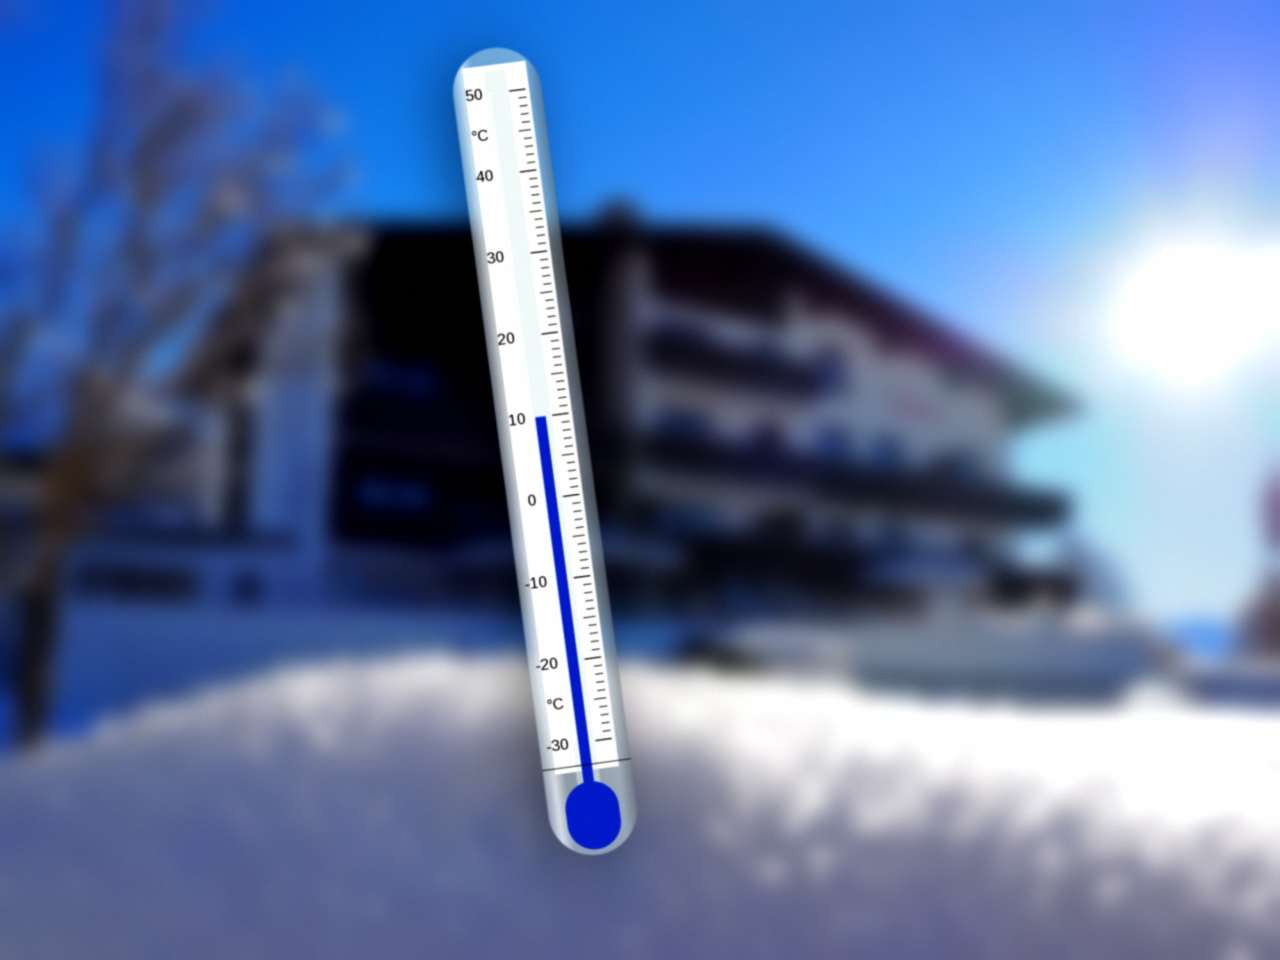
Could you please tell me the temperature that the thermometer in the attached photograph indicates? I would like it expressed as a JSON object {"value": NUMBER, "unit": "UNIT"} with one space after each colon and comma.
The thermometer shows {"value": 10, "unit": "°C"}
